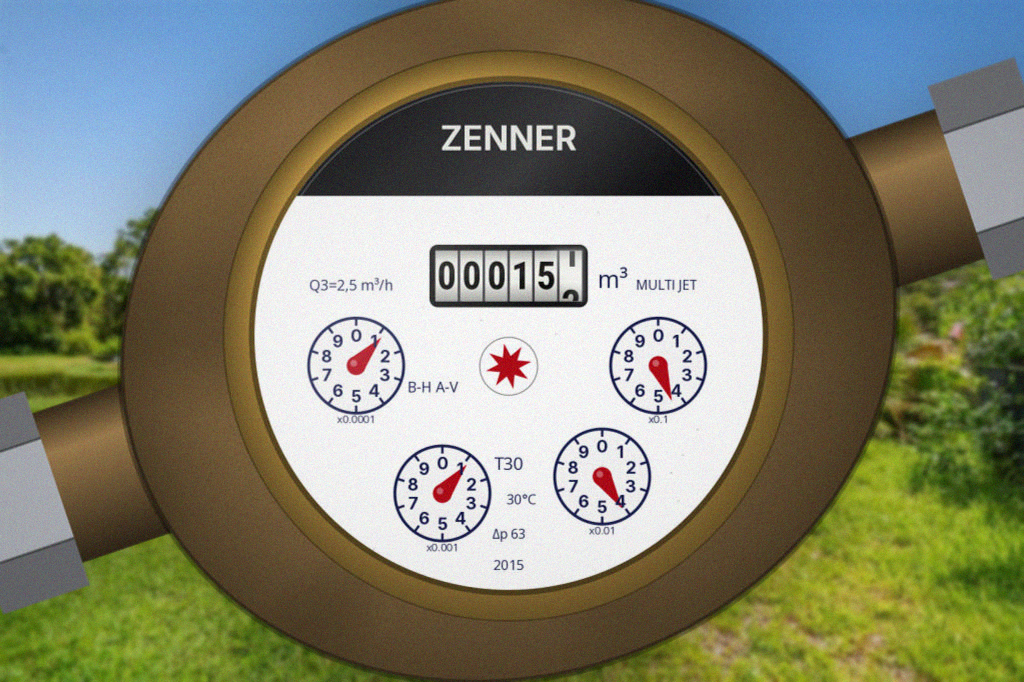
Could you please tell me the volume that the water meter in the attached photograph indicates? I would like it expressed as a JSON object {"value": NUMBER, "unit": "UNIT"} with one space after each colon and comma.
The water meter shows {"value": 151.4411, "unit": "m³"}
